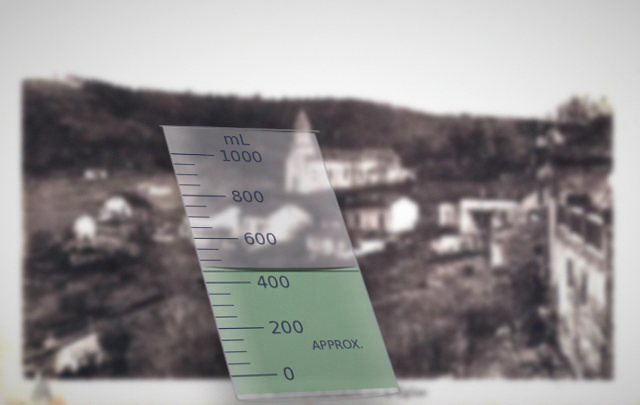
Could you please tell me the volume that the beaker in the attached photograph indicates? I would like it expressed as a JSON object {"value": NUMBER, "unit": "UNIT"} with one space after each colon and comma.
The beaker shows {"value": 450, "unit": "mL"}
